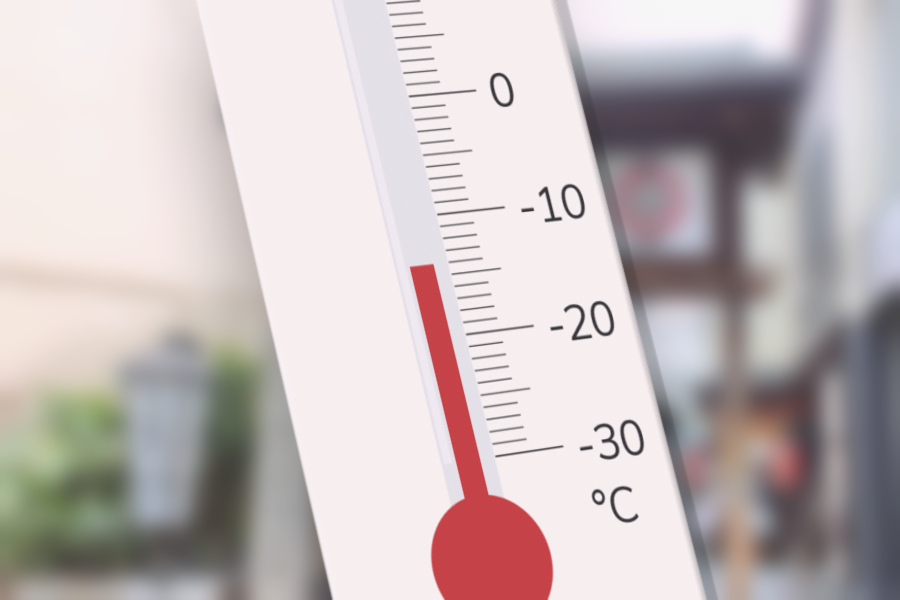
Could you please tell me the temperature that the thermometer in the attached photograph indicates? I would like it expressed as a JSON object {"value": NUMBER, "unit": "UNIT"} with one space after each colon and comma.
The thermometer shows {"value": -14, "unit": "°C"}
